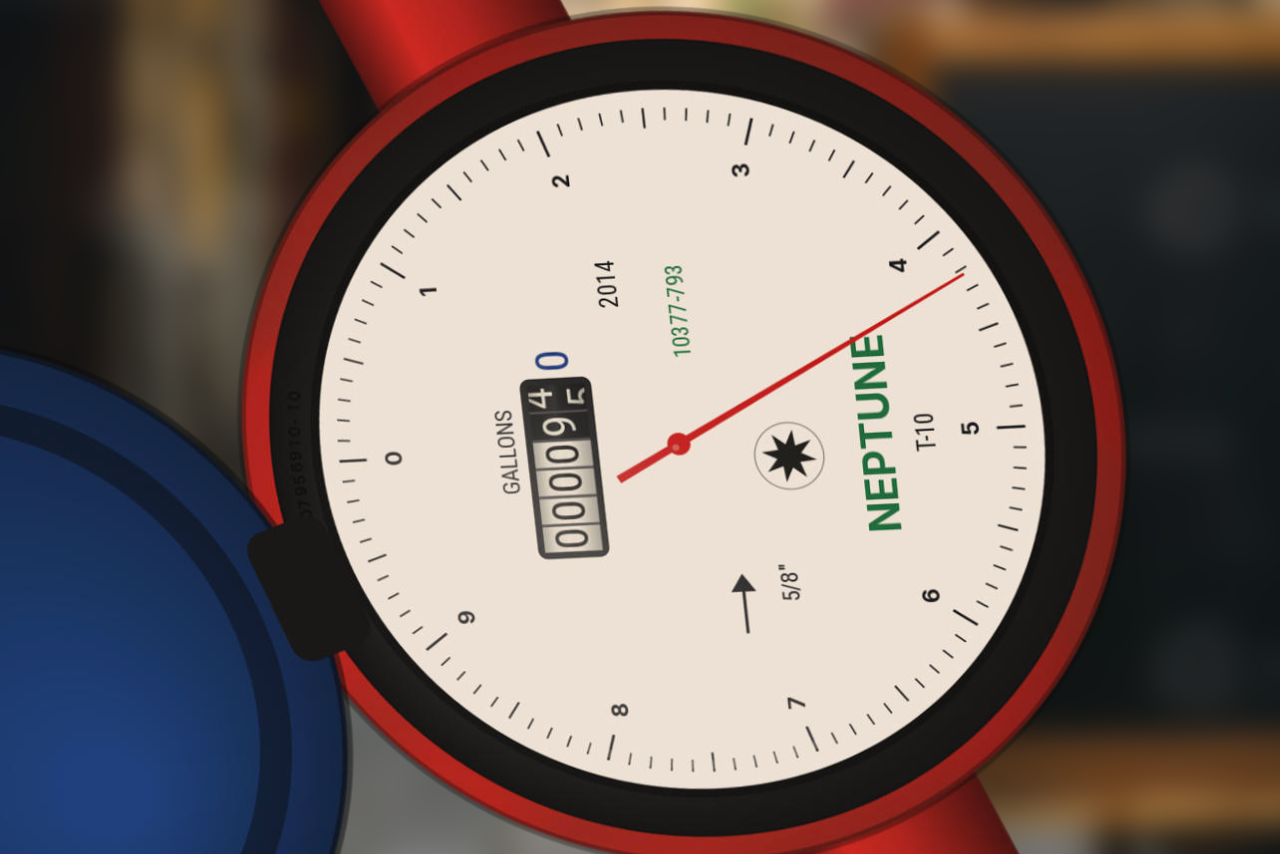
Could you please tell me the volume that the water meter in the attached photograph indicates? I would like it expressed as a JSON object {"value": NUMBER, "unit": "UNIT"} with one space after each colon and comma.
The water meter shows {"value": 944.2, "unit": "gal"}
